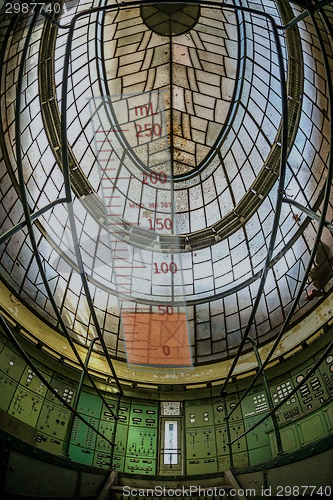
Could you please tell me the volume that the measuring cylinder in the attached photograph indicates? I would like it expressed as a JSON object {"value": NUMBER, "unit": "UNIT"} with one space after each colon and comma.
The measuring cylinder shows {"value": 45, "unit": "mL"}
